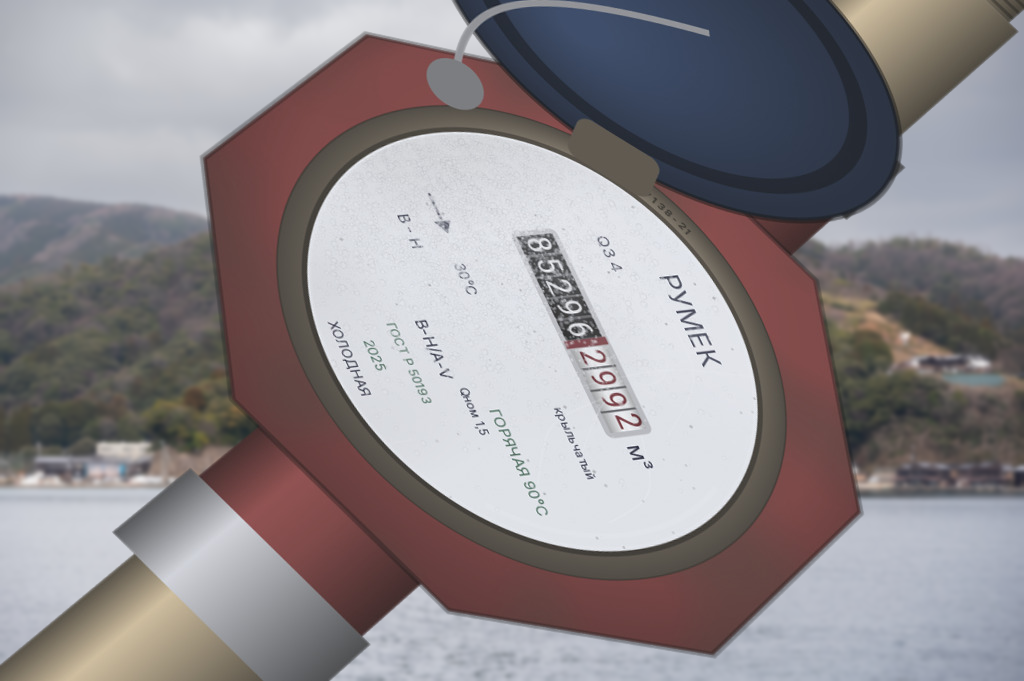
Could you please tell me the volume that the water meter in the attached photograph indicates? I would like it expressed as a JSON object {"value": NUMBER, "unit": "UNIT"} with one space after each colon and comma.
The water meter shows {"value": 85296.2992, "unit": "m³"}
